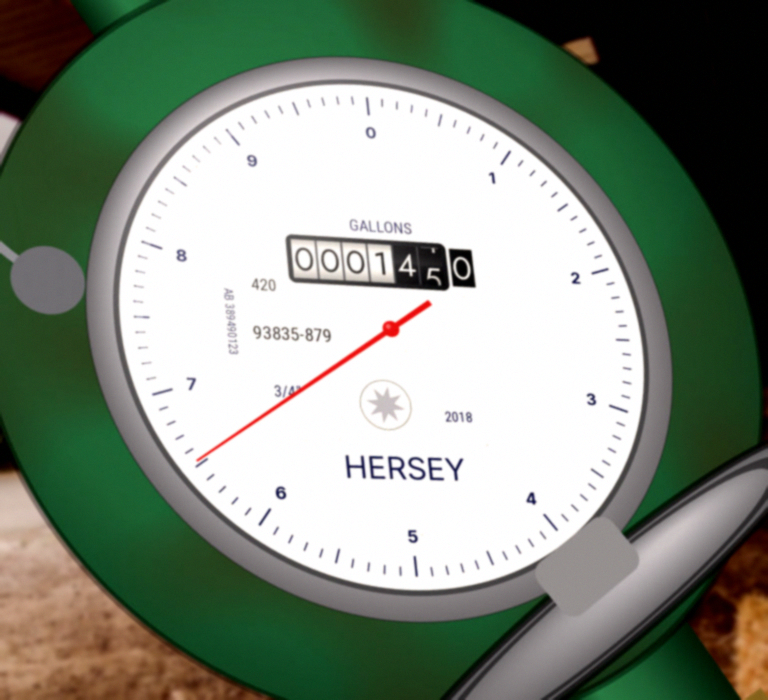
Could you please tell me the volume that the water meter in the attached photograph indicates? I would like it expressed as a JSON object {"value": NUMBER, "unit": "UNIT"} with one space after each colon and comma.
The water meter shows {"value": 1446.5, "unit": "gal"}
